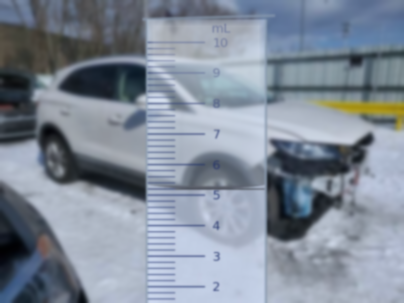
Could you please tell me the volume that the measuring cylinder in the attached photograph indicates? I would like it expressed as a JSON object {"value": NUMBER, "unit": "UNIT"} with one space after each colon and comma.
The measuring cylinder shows {"value": 5.2, "unit": "mL"}
